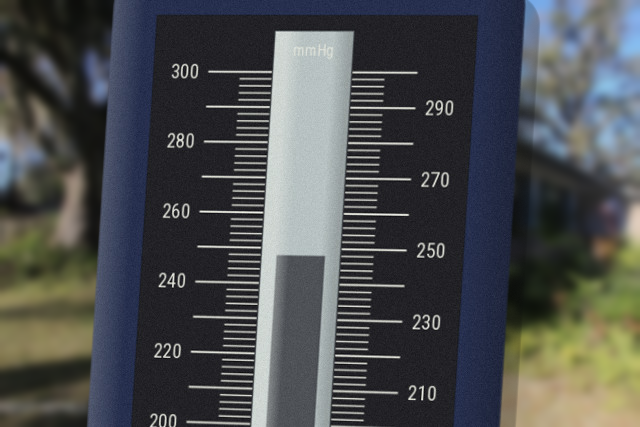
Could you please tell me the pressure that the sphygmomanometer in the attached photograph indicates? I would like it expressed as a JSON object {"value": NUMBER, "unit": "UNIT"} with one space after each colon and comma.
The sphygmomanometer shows {"value": 248, "unit": "mmHg"}
